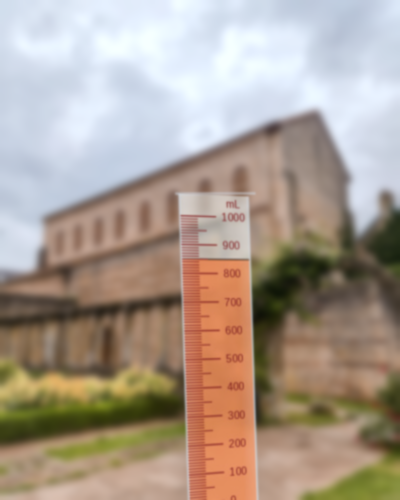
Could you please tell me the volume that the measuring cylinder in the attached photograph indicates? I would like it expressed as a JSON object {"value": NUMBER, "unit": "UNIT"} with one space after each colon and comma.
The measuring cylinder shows {"value": 850, "unit": "mL"}
